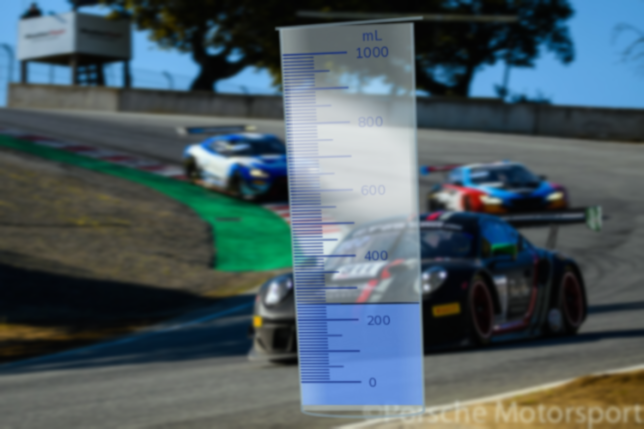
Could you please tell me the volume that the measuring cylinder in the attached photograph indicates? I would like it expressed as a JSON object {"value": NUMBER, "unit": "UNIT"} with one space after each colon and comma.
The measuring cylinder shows {"value": 250, "unit": "mL"}
